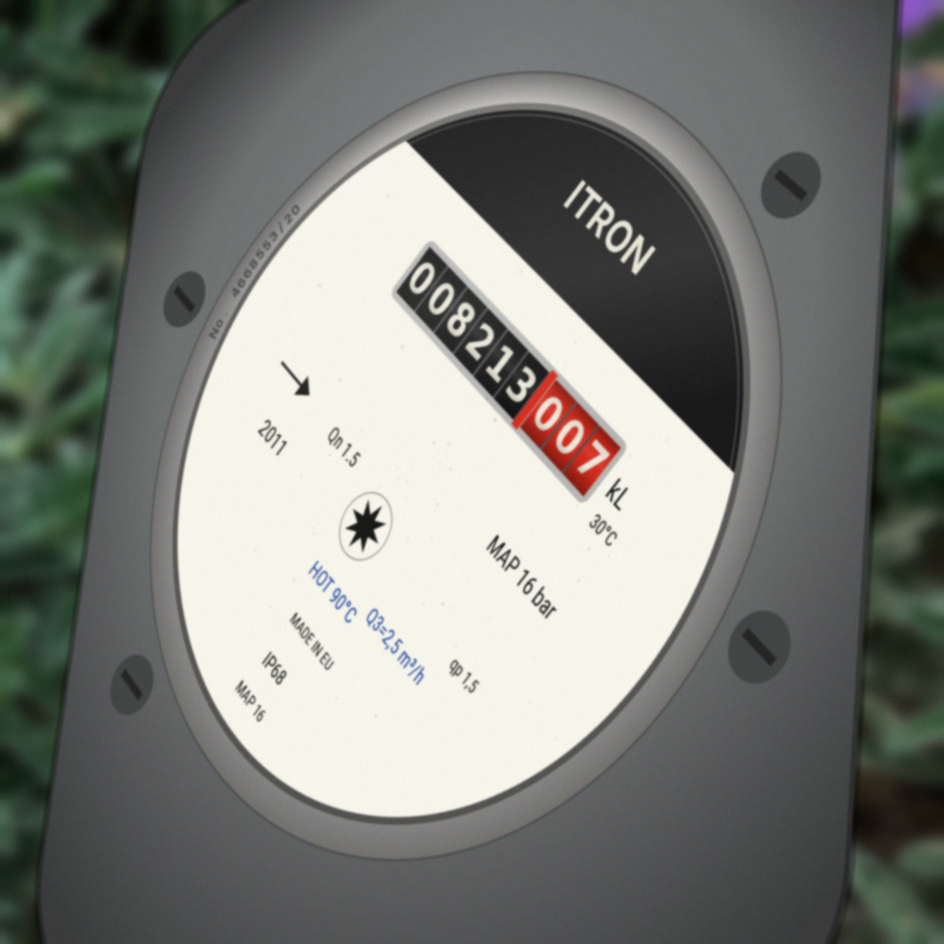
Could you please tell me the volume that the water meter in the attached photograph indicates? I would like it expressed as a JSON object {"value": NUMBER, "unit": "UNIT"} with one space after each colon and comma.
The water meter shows {"value": 8213.007, "unit": "kL"}
